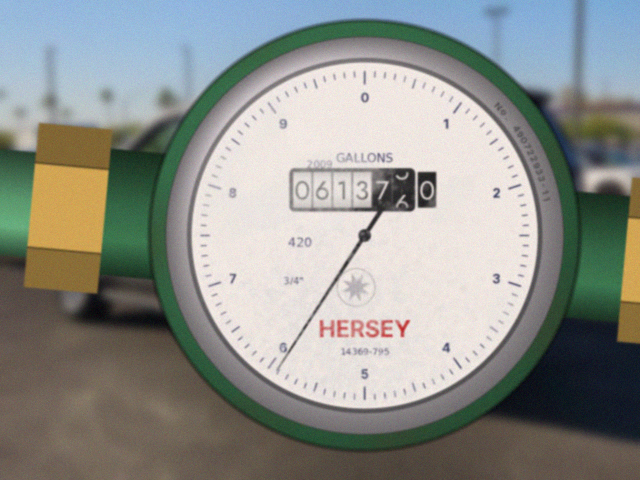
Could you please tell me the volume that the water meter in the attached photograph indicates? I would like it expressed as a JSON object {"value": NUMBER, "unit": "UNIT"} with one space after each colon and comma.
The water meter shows {"value": 613755.9, "unit": "gal"}
